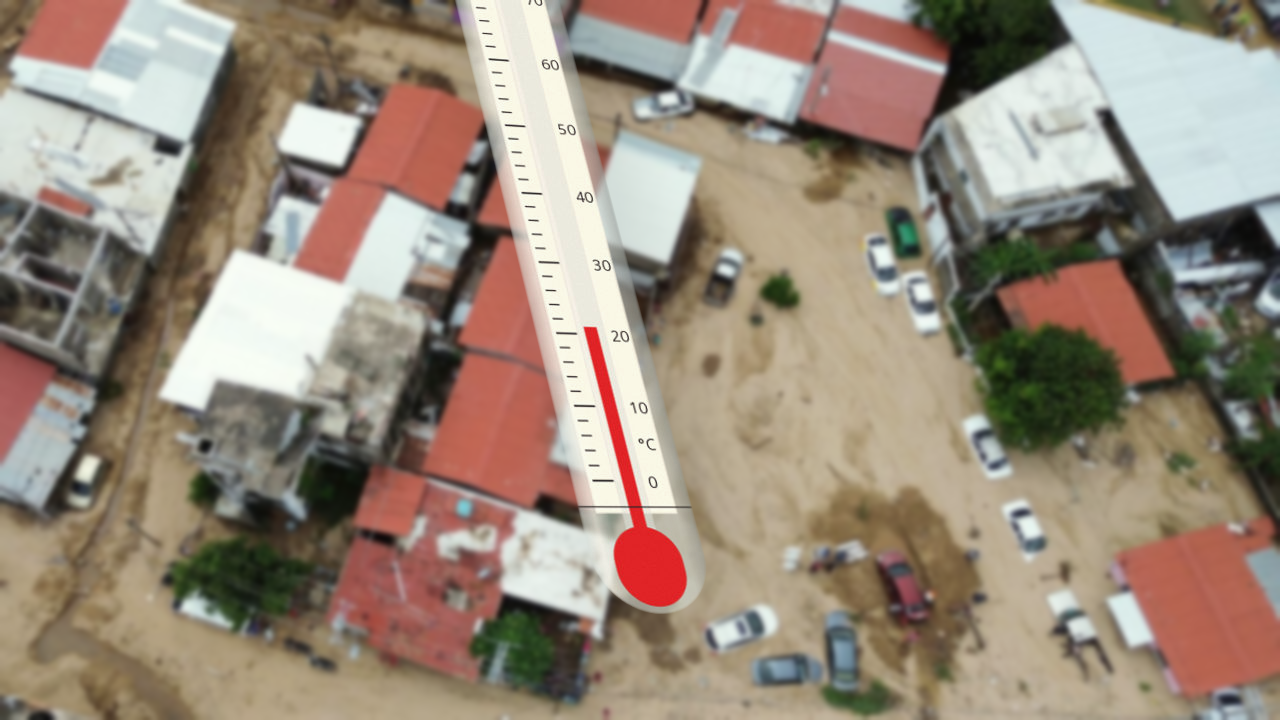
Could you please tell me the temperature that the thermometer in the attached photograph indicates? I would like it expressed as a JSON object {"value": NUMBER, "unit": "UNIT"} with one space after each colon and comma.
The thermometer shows {"value": 21, "unit": "°C"}
